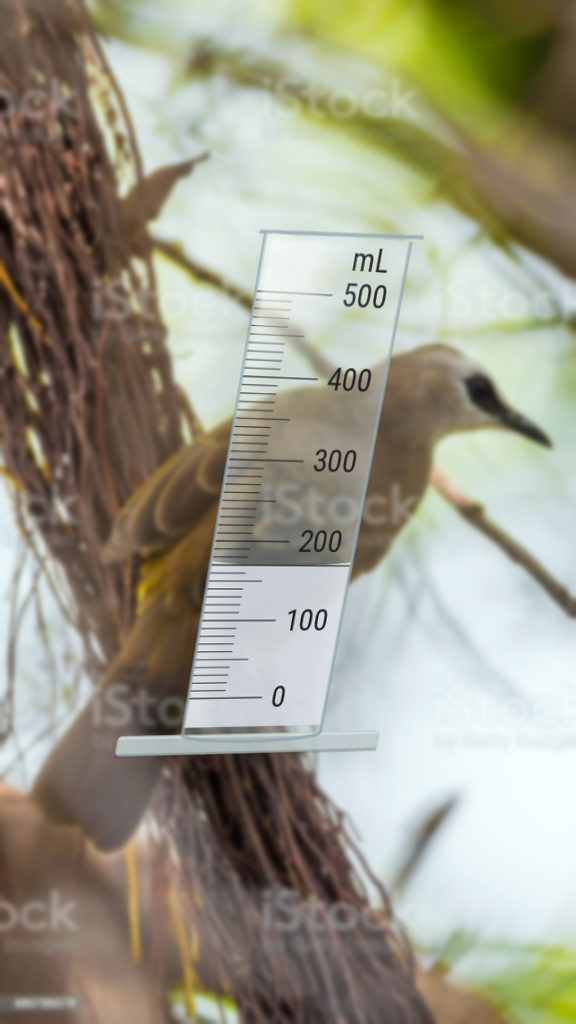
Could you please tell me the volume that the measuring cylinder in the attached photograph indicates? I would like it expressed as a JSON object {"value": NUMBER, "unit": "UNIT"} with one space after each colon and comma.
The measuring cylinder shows {"value": 170, "unit": "mL"}
